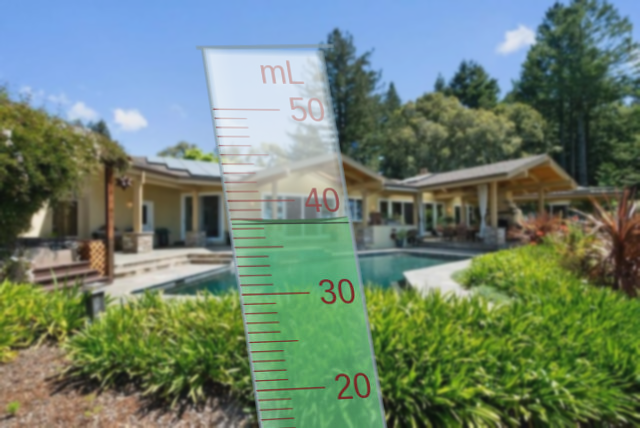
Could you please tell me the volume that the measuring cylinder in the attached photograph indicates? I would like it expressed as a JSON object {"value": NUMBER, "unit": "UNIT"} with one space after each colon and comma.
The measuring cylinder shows {"value": 37.5, "unit": "mL"}
